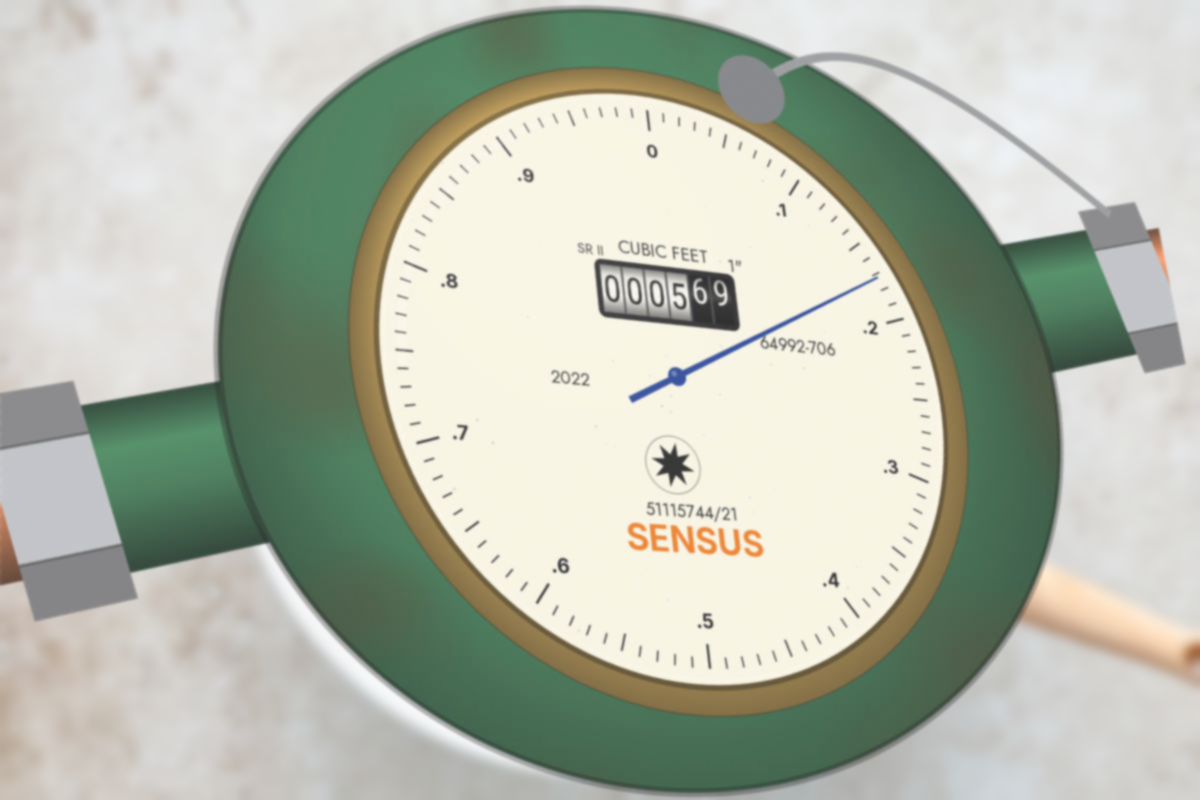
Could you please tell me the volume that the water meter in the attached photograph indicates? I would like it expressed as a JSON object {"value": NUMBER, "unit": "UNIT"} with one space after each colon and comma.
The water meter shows {"value": 569.17, "unit": "ft³"}
